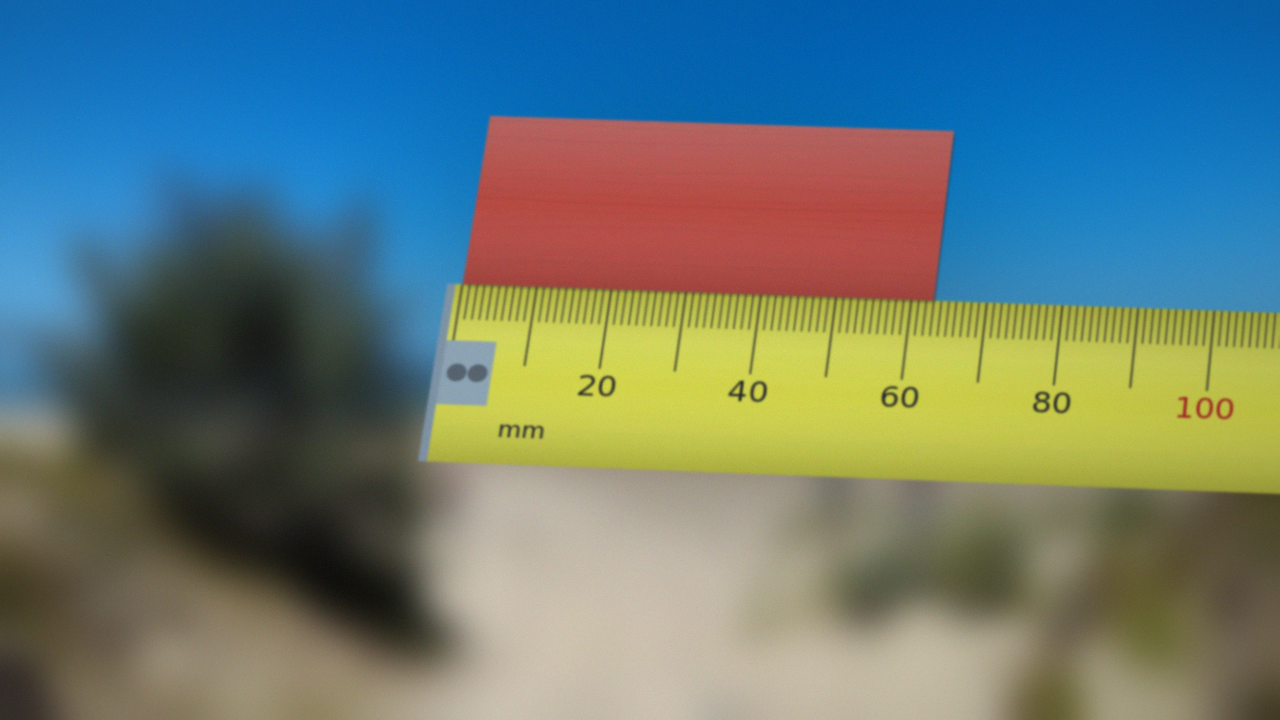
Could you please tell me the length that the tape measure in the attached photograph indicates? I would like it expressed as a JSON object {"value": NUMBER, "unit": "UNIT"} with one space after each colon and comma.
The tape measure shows {"value": 63, "unit": "mm"}
